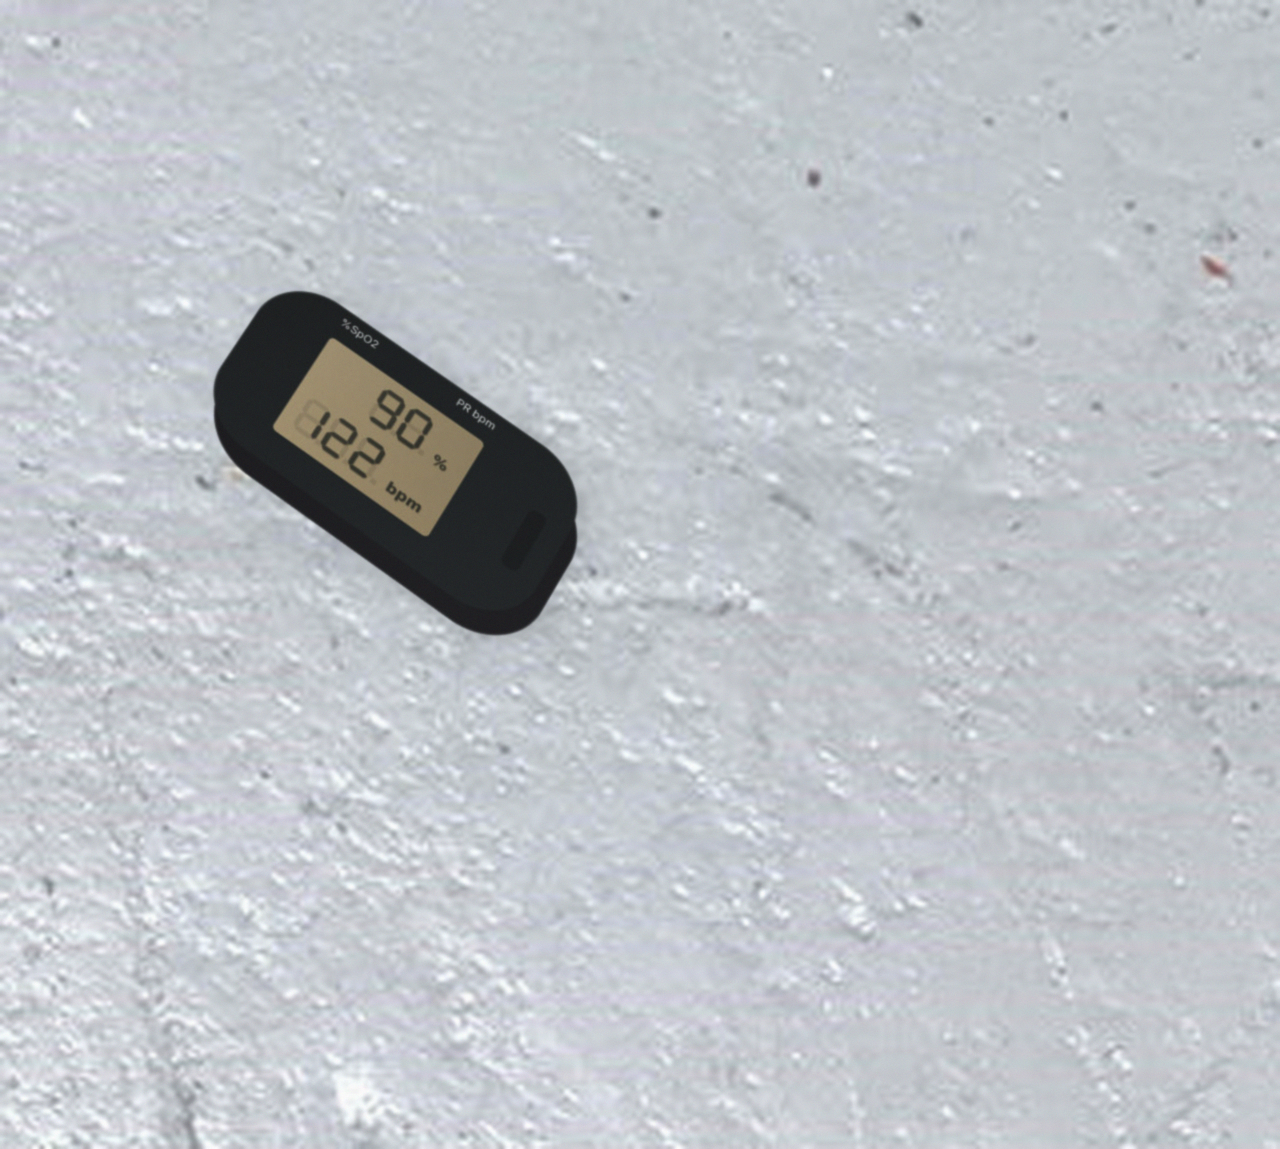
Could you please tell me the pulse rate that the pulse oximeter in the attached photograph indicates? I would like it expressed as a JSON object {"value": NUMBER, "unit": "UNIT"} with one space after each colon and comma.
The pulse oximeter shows {"value": 122, "unit": "bpm"}
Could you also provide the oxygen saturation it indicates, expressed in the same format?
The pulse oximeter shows {"value": 90, "unit": "%"}
